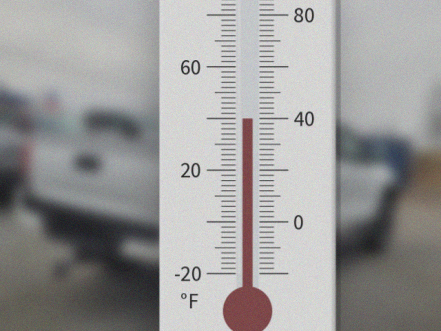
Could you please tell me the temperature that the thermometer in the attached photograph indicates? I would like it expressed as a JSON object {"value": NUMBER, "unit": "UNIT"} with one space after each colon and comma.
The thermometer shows {"value": 40, "unit": "°F"}
